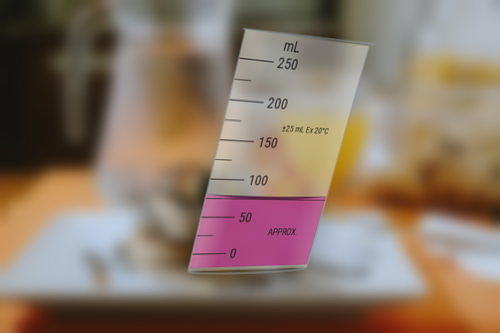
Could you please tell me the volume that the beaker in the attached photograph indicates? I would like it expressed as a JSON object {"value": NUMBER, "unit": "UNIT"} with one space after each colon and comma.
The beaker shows {"value": 75, "unit": "mL"}
